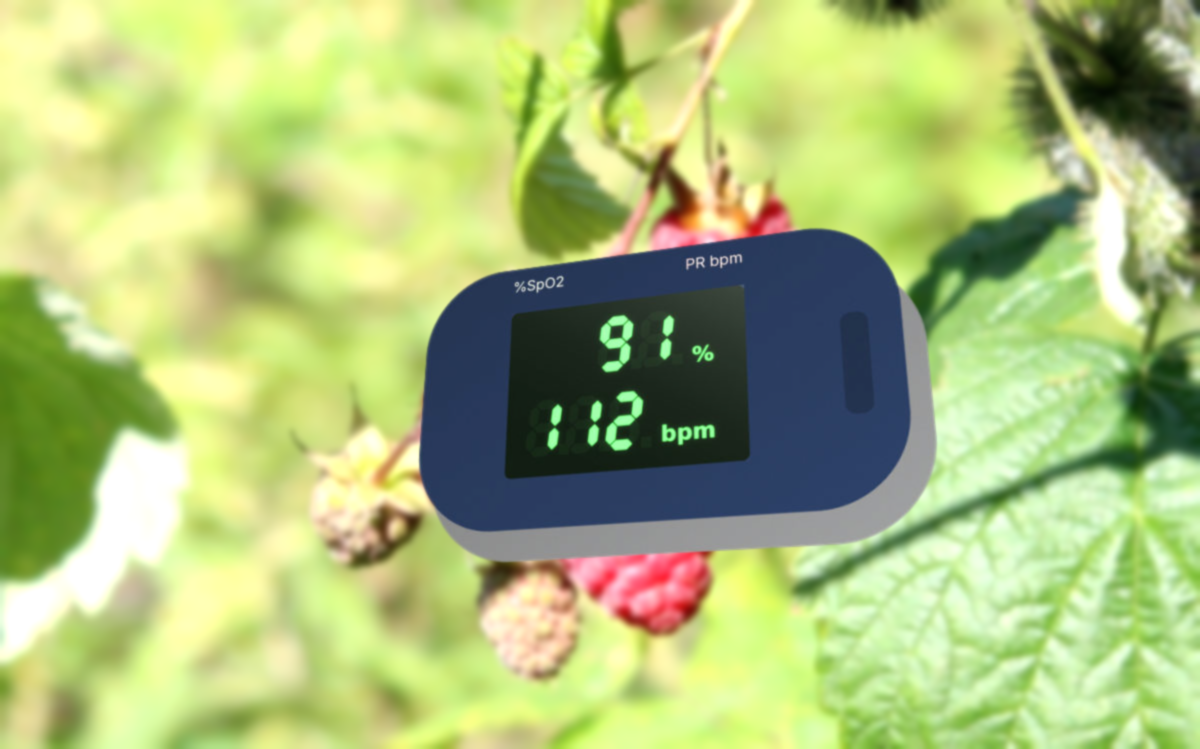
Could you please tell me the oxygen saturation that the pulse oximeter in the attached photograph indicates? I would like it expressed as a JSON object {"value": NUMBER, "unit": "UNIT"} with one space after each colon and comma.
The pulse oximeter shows {"value": 91, "unit": "%"}
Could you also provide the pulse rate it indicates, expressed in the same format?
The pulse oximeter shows {"value": 112, "unit": "bpm"}
